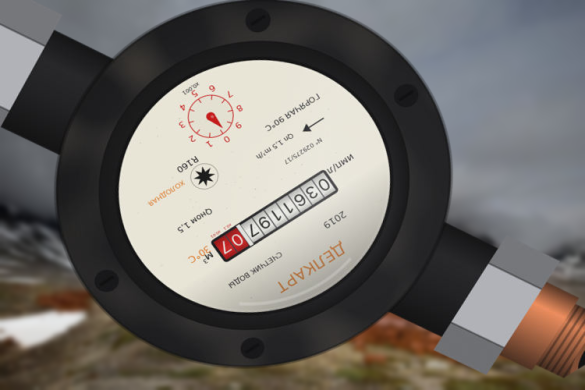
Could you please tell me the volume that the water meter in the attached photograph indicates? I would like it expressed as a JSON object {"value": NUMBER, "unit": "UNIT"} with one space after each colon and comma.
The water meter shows {"value": 361197.069, "unit": "m³"}
